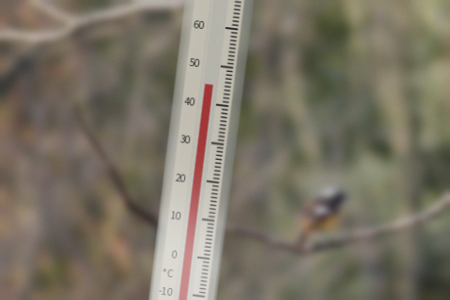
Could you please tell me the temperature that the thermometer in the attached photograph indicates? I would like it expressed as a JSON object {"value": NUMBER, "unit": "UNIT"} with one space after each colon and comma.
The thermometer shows {"value": 45, "unit": "°C"}
